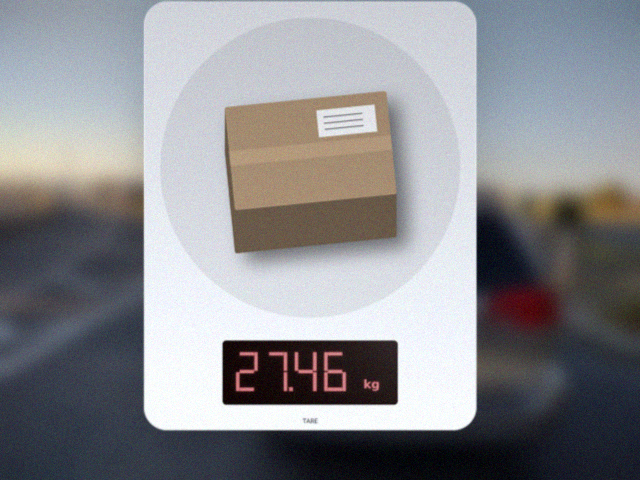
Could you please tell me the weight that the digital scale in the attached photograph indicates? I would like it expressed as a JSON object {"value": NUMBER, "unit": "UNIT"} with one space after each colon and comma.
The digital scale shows {"value": 27.46, "unit": "kg"}
